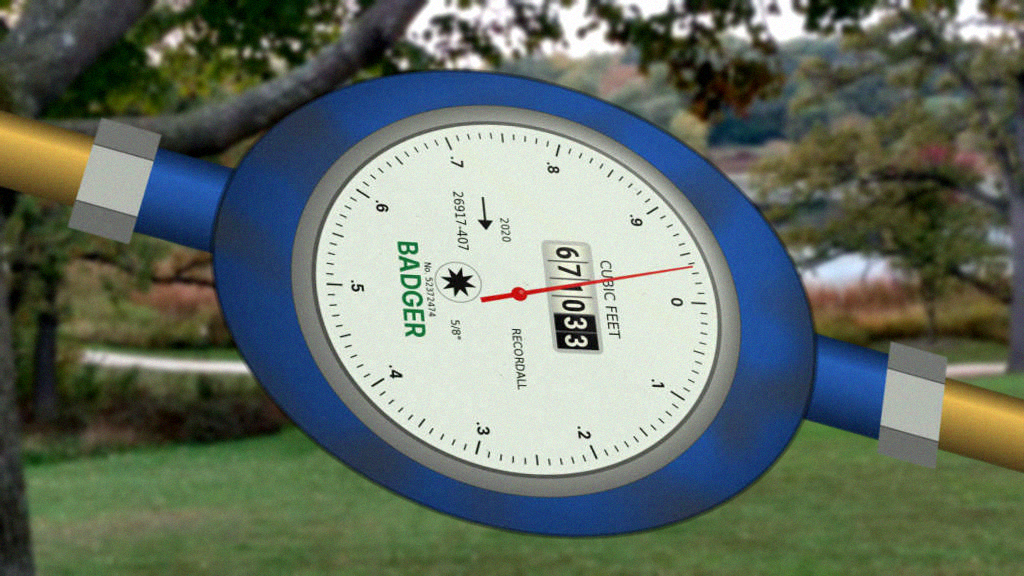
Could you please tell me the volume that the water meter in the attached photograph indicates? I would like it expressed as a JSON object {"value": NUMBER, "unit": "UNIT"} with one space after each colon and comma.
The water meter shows {"value": 671032.96, "unit": "ft³"}
